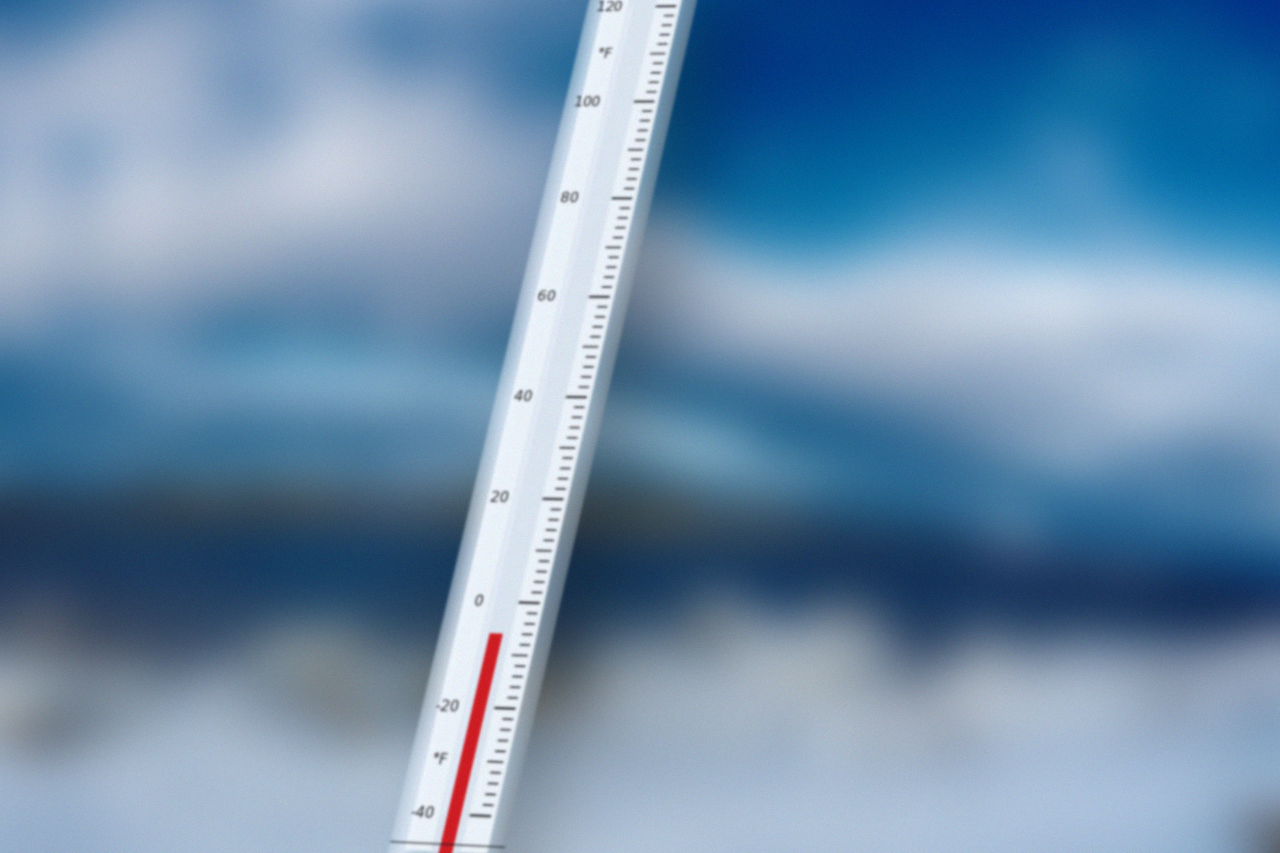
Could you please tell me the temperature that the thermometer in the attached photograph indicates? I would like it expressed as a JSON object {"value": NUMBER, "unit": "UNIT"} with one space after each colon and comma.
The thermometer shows {"value": -6, "unit": "°F"}
